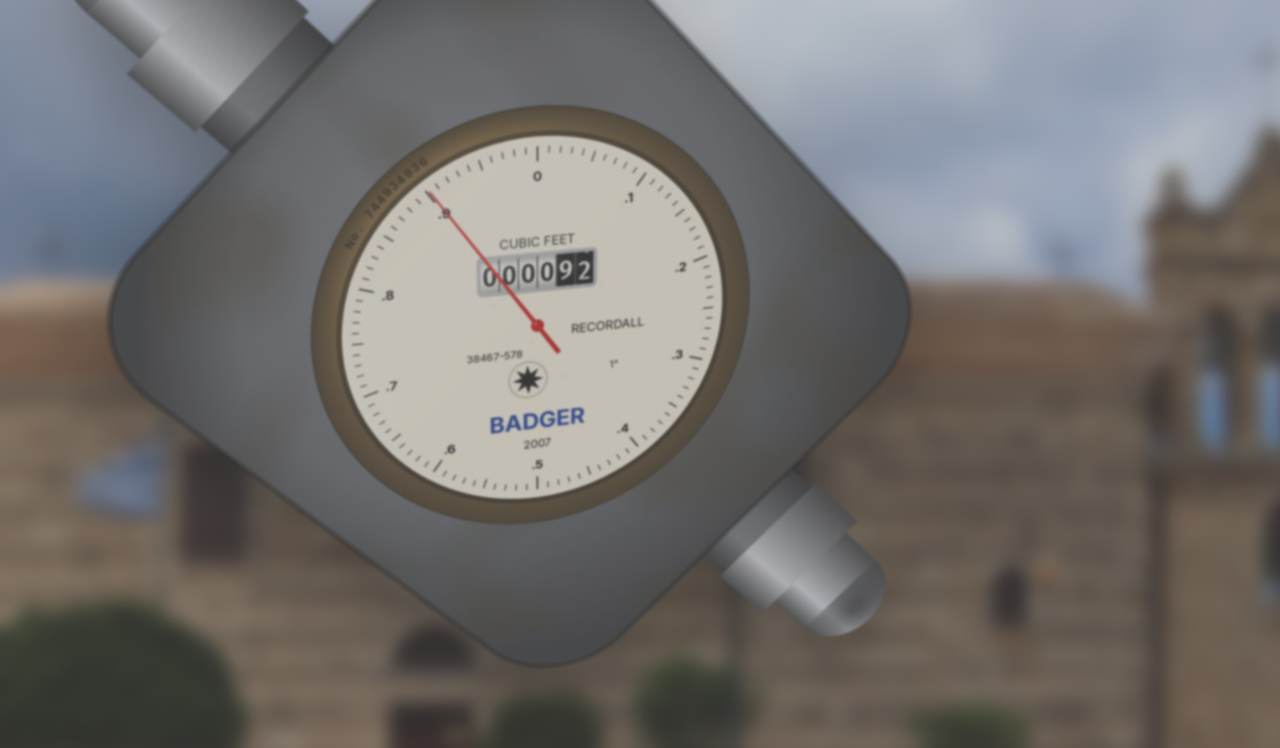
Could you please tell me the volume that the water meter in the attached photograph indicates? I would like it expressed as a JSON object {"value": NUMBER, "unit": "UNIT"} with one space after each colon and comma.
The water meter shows {"value": 91.90, "unit": "ft³"}
